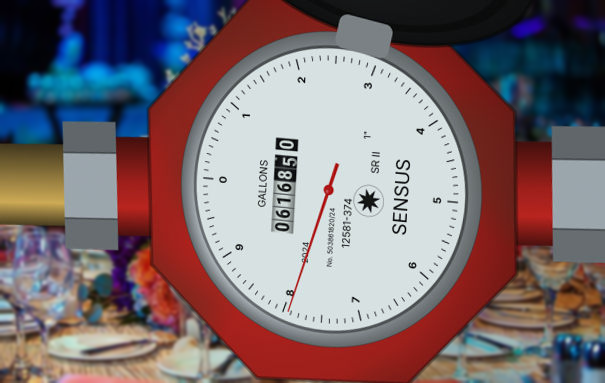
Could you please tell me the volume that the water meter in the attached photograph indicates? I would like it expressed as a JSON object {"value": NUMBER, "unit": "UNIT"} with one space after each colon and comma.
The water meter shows {"value": 616847.9, "unit": "gal"}
